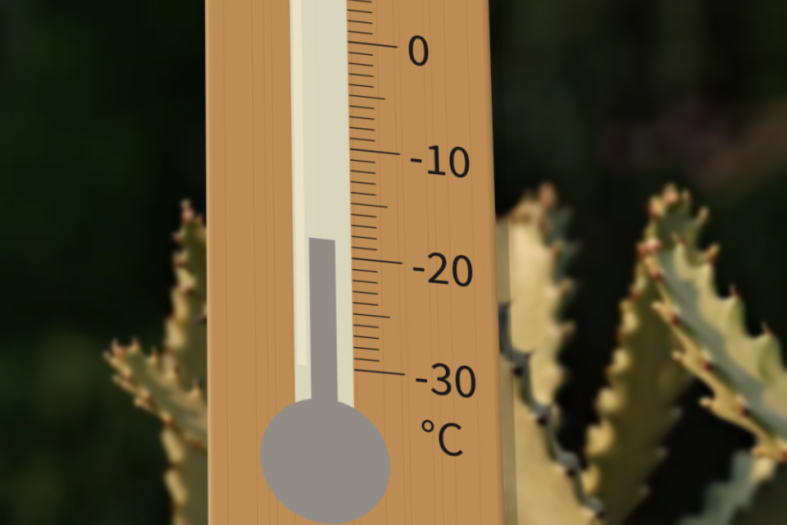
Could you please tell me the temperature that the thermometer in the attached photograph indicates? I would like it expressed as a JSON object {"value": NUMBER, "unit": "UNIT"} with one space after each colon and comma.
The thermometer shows {"value": -18.5, "unit": "°C"}
